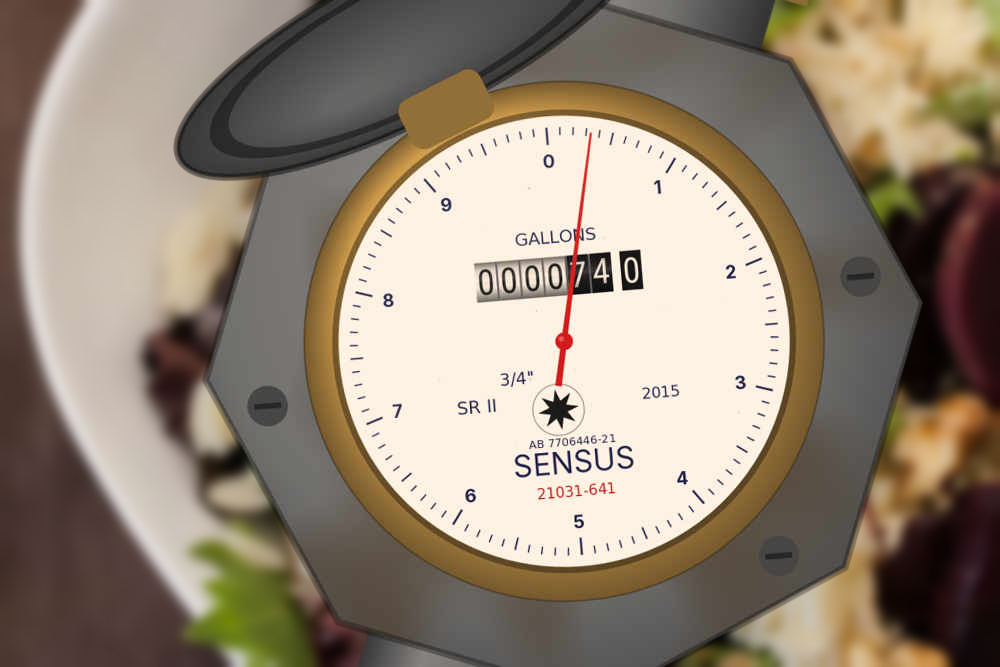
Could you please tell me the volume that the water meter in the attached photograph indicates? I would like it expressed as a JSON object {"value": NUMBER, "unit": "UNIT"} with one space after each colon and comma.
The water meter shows {"value": 740.3, "unit": "gal"}
